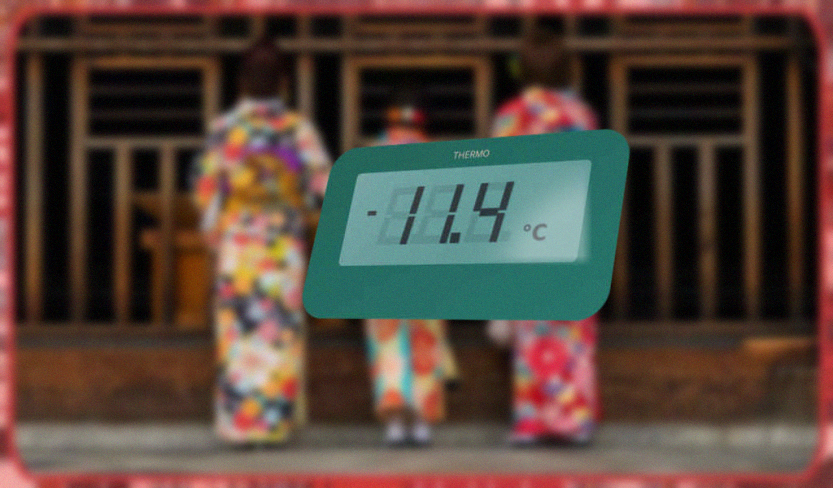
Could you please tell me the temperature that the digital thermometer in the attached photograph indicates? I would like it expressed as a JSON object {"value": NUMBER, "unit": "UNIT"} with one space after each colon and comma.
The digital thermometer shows {"value": -11.4, "unit": "°C"}
